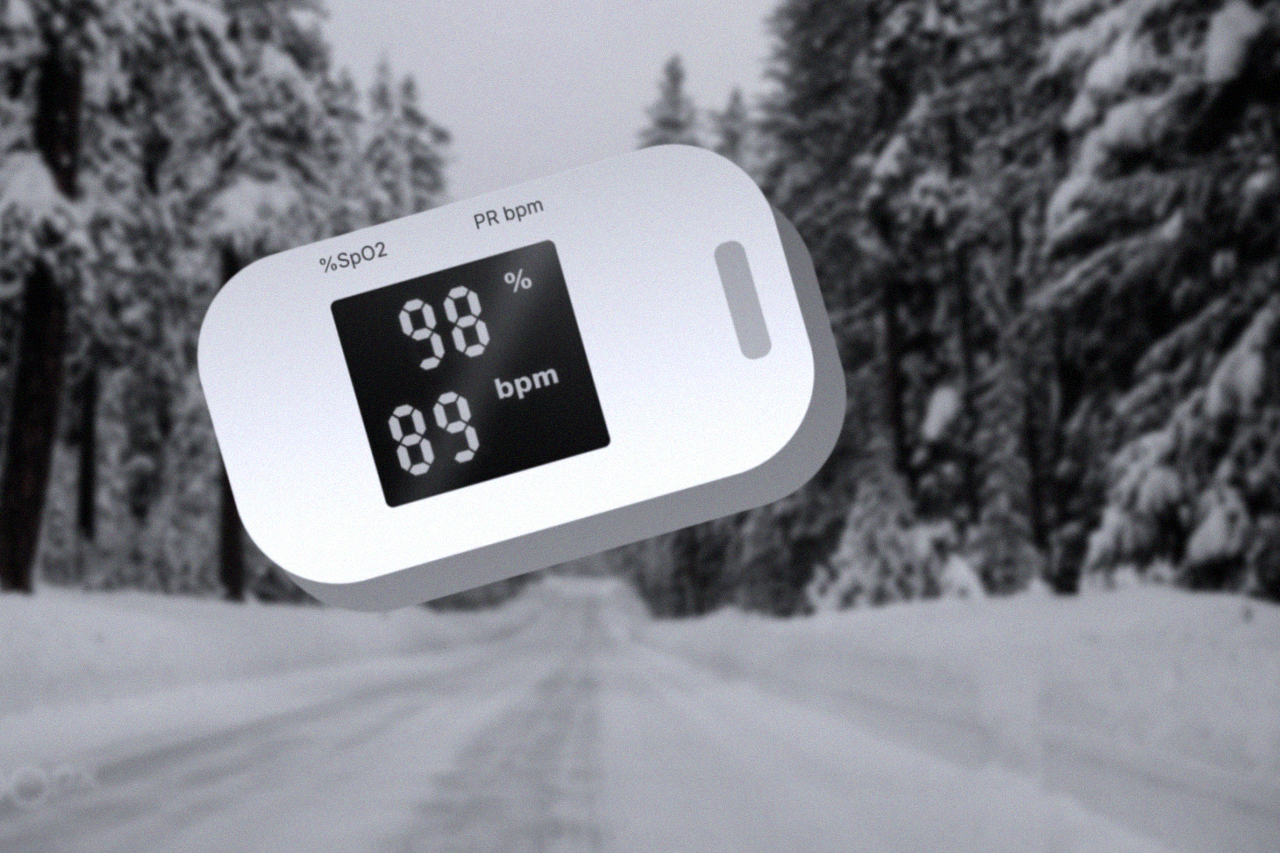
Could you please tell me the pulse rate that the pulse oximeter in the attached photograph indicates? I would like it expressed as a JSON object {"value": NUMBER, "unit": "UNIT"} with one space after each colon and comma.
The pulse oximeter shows {"value": 89, "unit": "bpm"}
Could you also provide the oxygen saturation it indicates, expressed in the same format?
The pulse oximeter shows {"value": 98, "unit": "%"}
